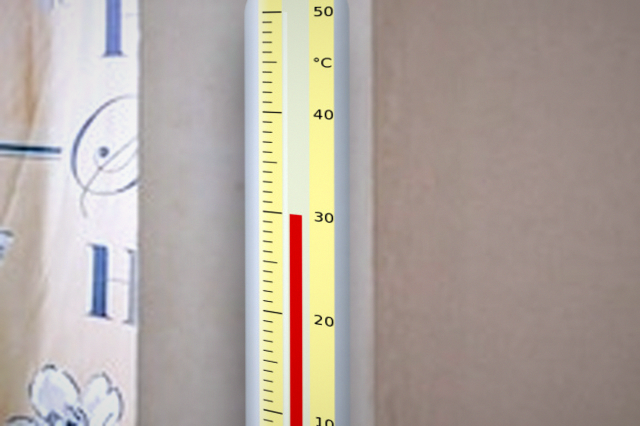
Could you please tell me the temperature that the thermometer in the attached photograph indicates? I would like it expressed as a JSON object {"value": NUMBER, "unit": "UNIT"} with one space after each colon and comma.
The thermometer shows {"value": 30, "unit": "°C"}
